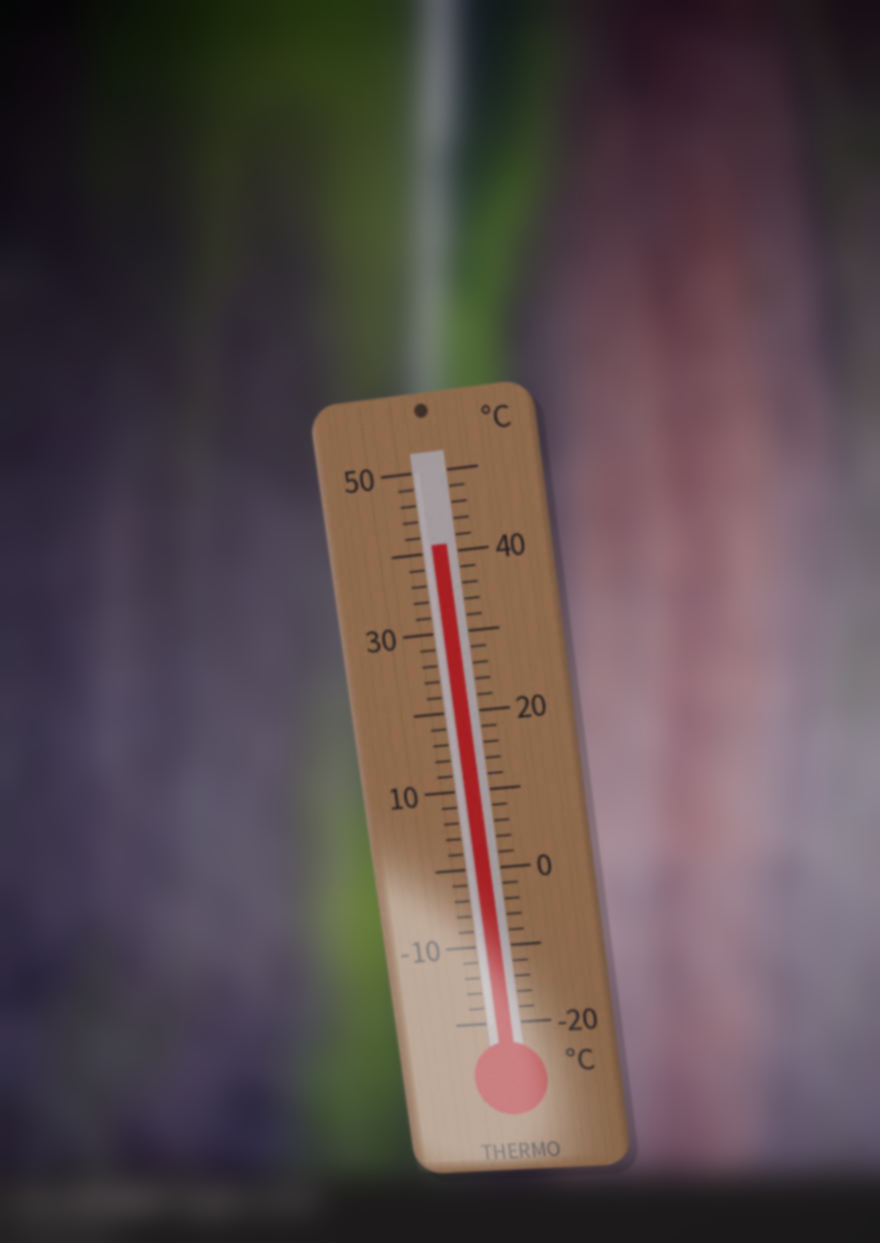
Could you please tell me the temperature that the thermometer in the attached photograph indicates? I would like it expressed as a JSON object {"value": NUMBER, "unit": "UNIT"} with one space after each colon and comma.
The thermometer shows {"value": 41, "unit": "°C"}
